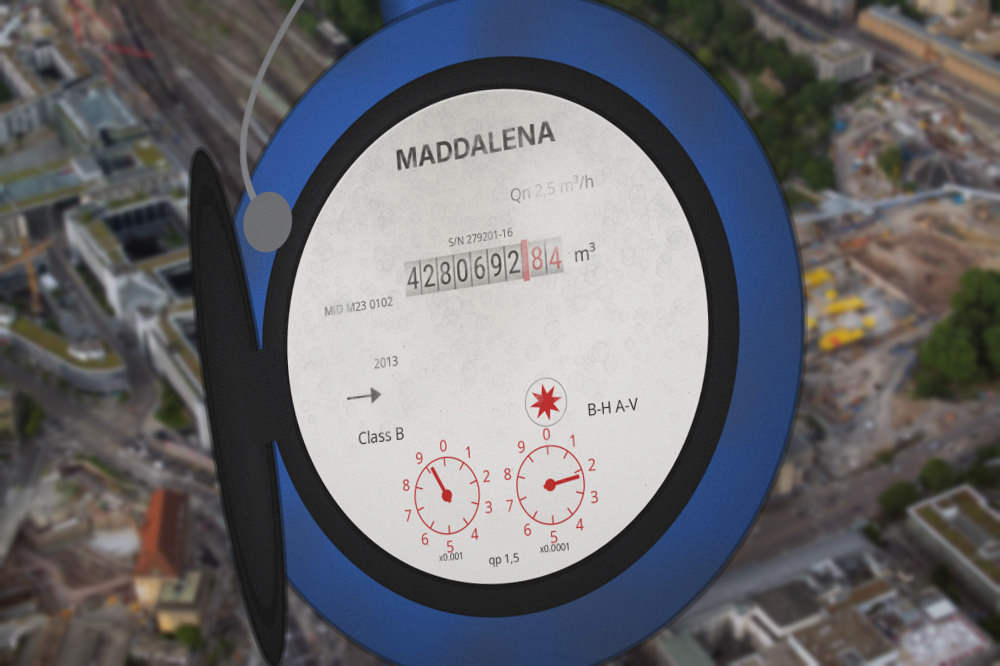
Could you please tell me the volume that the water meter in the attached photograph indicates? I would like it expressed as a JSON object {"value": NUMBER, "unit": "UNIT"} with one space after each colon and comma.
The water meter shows {"value": 4280692.8392, "unit": "m³"}
